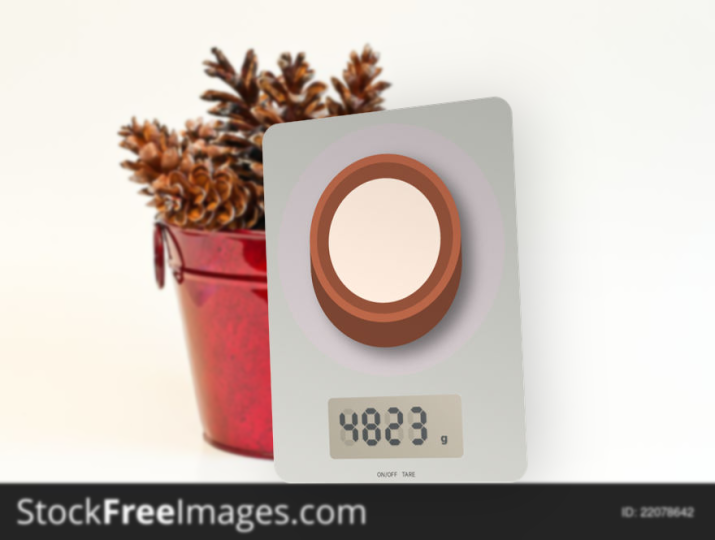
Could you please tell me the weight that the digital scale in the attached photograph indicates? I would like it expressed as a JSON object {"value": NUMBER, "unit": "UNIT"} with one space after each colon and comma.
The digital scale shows {"value": 4823, "unit": "g"}
